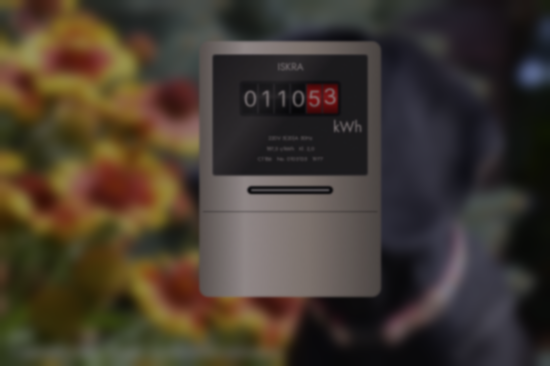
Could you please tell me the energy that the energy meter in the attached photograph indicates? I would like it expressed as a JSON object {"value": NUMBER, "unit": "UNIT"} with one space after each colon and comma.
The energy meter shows {"value": 110.53, "unit": "kWh"}
